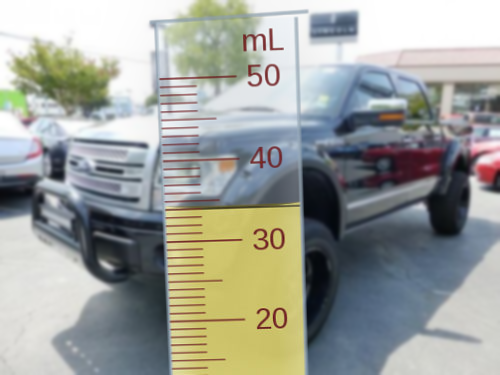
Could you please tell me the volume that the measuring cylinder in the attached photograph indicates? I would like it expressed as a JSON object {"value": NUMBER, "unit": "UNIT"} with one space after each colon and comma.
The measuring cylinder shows {"value": 34, "unit": "mL"}
